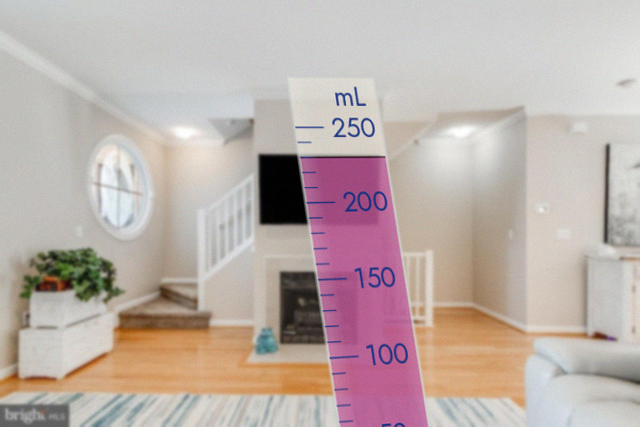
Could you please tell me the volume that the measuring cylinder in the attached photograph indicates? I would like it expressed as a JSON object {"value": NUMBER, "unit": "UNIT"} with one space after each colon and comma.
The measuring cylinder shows {"value": 230, "unit": "mL"}
